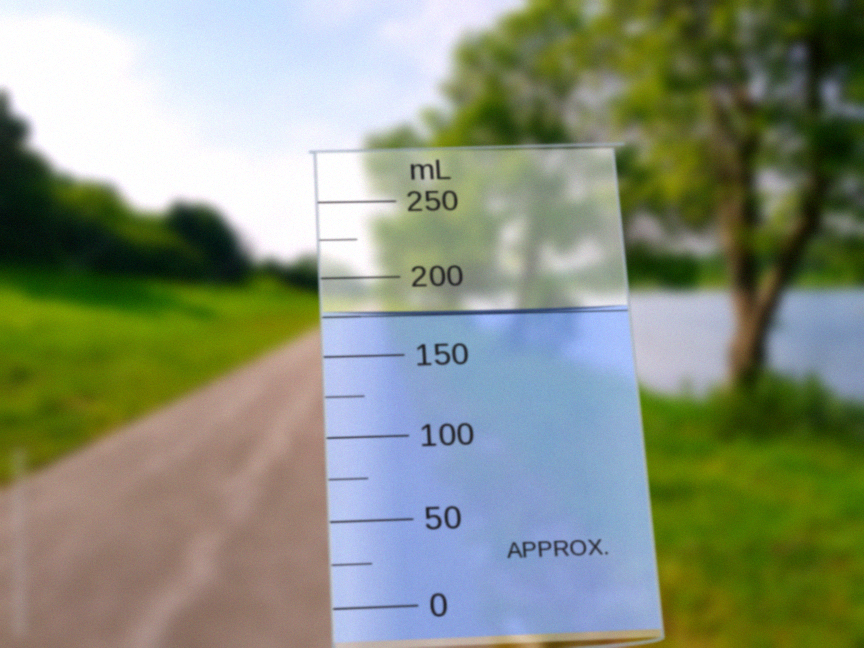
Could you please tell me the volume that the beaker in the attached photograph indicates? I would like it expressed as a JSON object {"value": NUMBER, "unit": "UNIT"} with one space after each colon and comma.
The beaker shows {"value": 175, "unit": "mL"}
